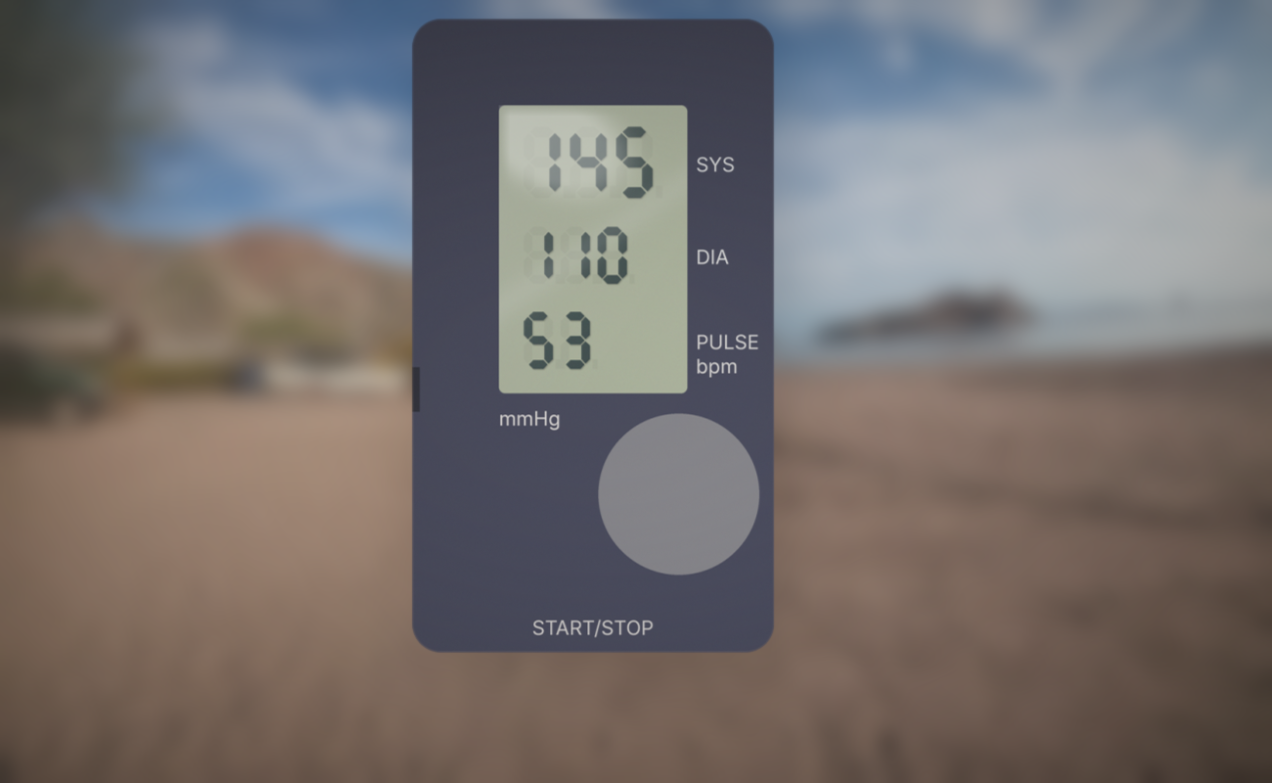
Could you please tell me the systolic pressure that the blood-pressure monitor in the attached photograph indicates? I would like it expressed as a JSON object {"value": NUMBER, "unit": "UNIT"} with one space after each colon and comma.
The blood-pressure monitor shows {"value": 145, "unit": "mmHg"}
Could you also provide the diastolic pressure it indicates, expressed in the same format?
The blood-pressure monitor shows {"value": 110, "unit": "mmHg"}
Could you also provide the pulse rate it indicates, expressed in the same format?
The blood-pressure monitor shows {"value": 53, "unit": "bpm"}
